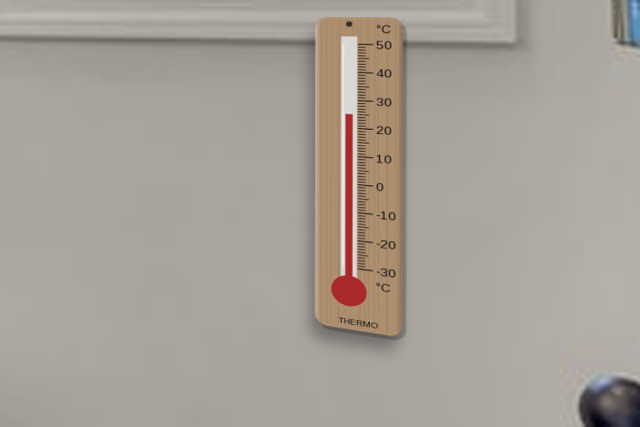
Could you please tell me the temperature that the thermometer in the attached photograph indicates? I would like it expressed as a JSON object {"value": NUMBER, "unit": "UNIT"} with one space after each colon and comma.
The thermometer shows {"value": 25, "unit": "°C"}
